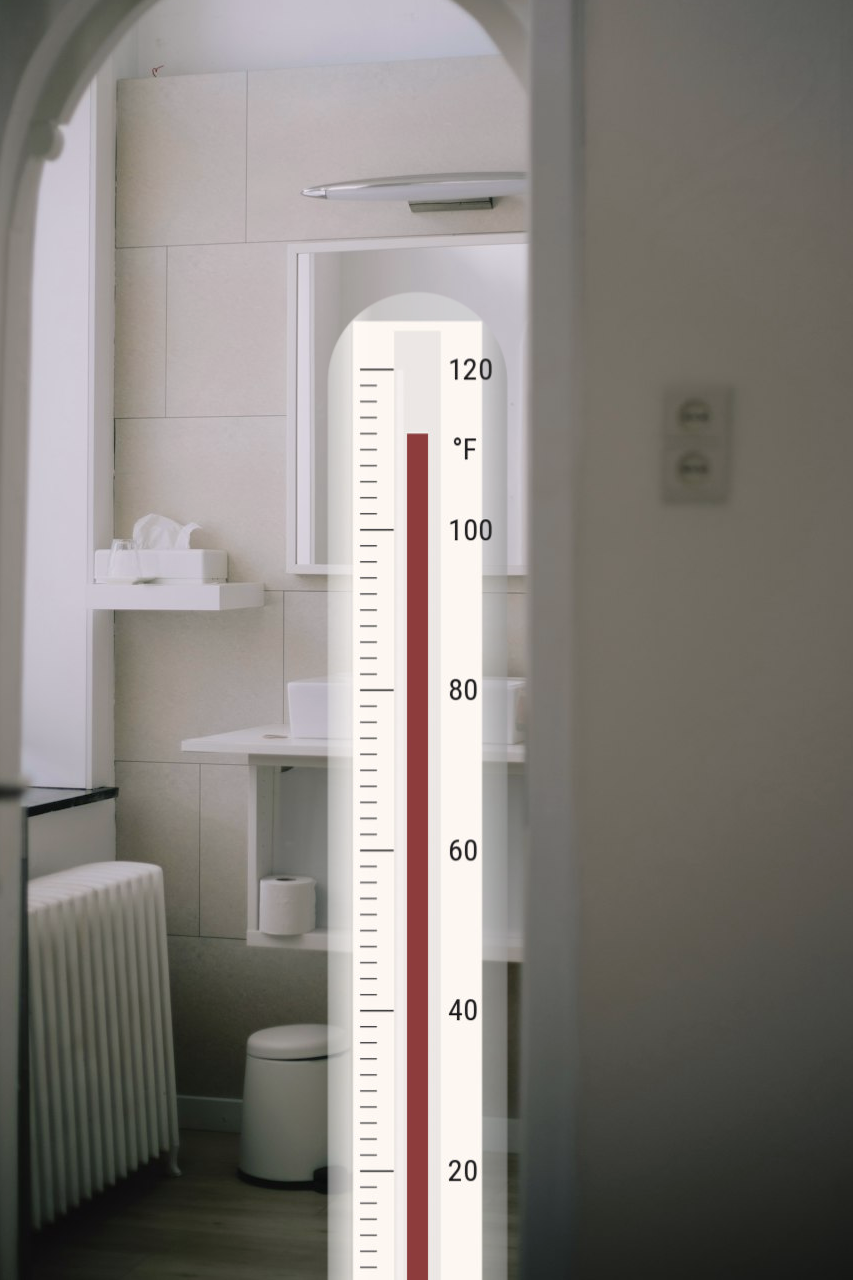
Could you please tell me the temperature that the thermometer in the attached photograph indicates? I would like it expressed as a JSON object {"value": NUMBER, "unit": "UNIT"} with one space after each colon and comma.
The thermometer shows {"value": 112, "unit": "°F"}
